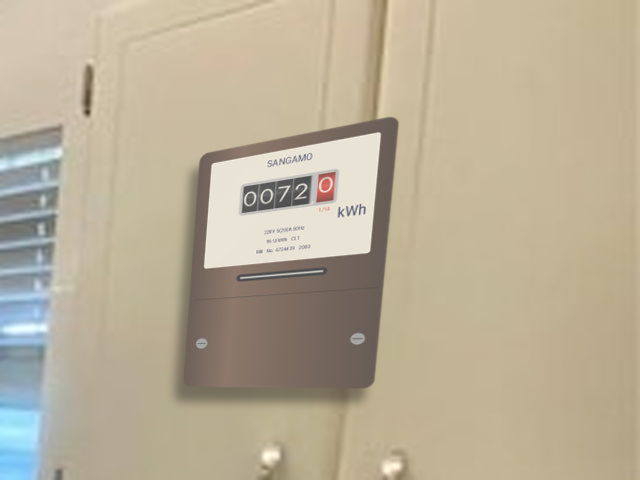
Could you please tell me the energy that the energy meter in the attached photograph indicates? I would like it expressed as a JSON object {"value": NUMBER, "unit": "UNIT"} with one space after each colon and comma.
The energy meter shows {"value": 72.0, "unit": "kWh"}
